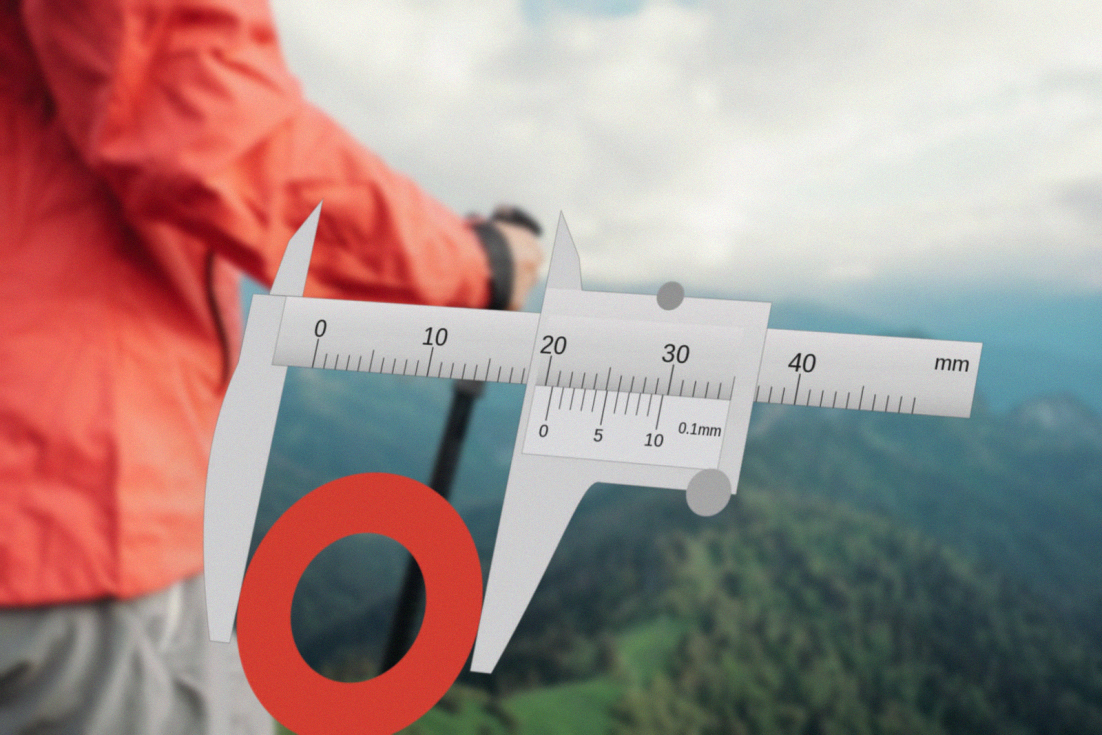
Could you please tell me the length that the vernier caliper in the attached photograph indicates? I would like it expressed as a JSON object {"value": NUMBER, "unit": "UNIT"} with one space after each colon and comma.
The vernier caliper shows {"value": 20.6, "unit": "mm"}
